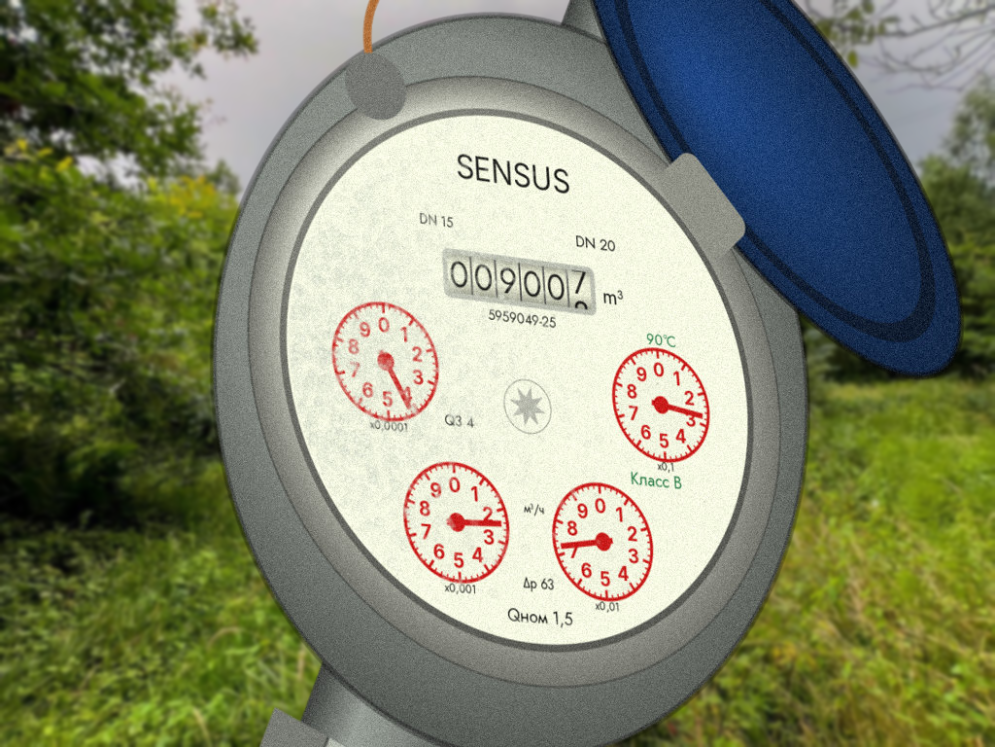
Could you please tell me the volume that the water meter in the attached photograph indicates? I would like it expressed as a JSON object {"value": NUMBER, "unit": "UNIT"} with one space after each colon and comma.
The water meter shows {"value": 9007.2724, "unit": "m³"}
